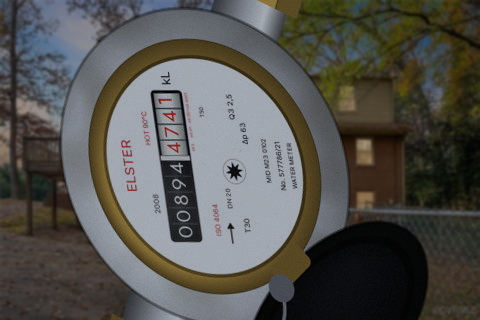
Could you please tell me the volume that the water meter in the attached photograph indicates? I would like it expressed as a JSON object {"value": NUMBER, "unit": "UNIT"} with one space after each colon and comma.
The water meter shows {"value": 894.4741, "unit": "kL"}
